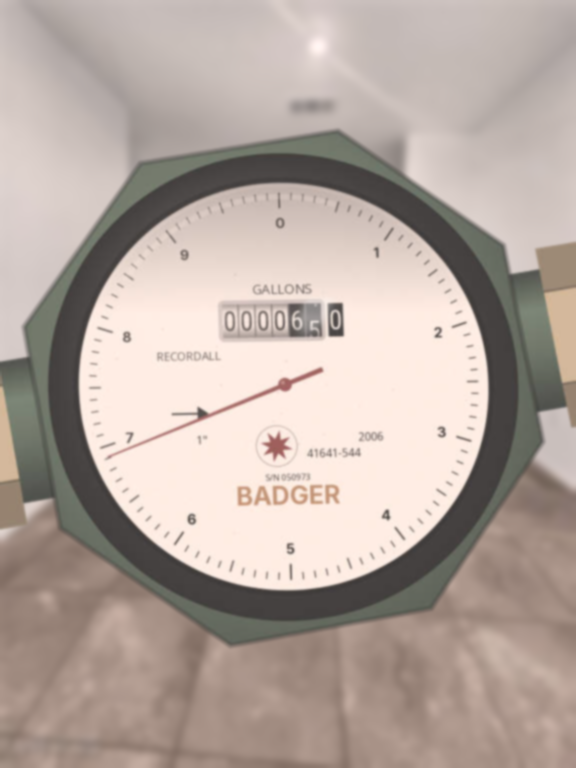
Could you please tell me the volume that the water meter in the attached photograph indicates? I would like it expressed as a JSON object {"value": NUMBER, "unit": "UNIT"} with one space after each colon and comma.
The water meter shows {"value": 646.9, "unit": "gal"}
